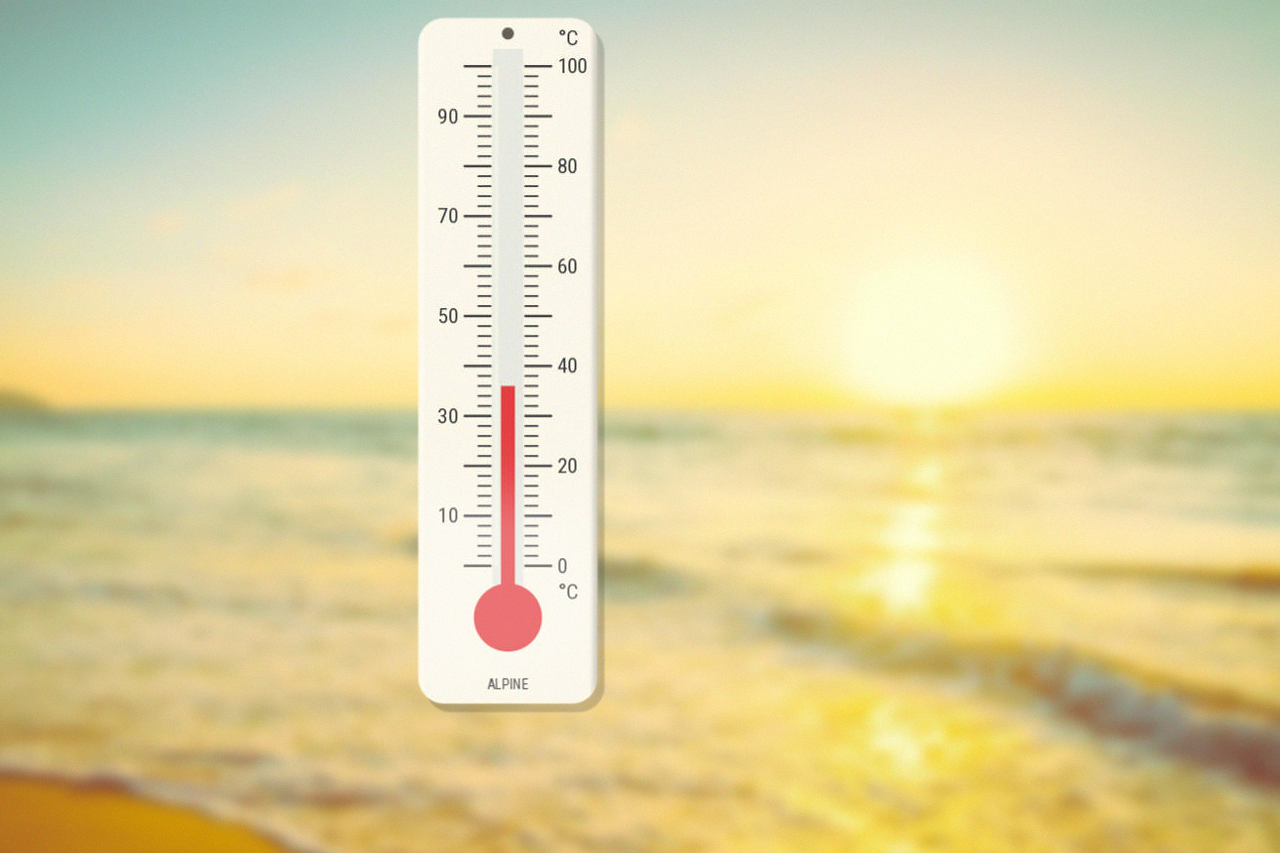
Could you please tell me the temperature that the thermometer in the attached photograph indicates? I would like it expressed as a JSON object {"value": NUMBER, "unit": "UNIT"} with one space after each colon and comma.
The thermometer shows {"value": 36, "unit": "°C"}
